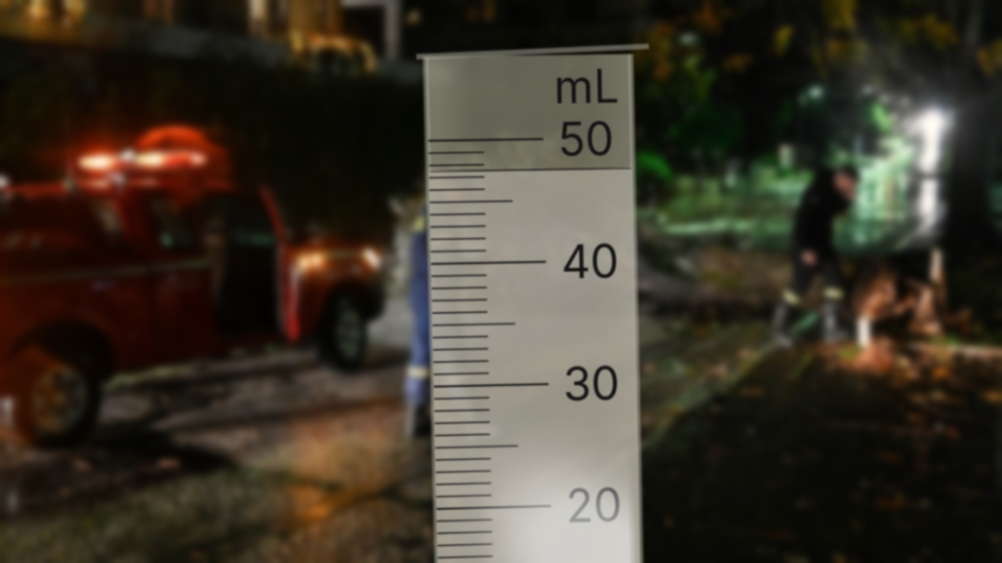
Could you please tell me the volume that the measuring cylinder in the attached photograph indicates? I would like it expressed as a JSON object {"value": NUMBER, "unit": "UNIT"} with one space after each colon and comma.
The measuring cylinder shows {"value": 47.5, "unit": "mL"}
